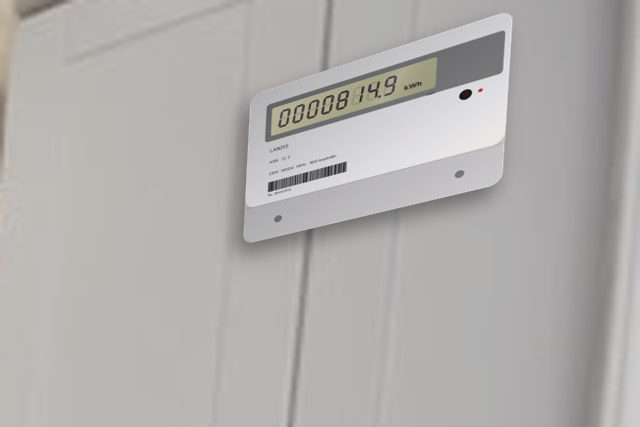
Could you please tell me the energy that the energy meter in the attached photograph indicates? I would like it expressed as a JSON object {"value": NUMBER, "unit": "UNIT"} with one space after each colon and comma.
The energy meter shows {"value": 814.9, "unit": "kWh"}
